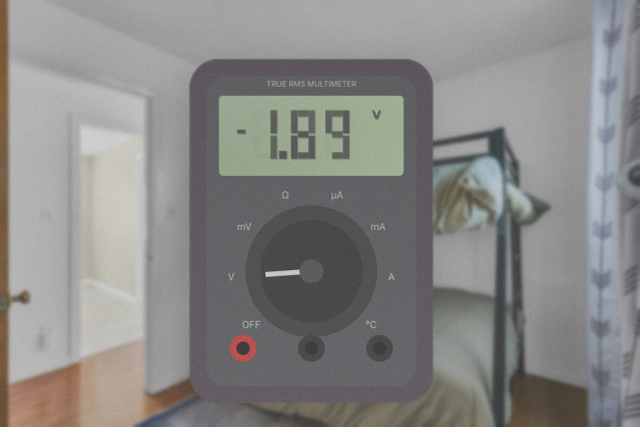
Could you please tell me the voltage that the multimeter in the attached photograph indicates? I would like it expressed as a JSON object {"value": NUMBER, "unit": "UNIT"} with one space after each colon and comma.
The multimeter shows {"value": -1.89, "unit": "V"}
